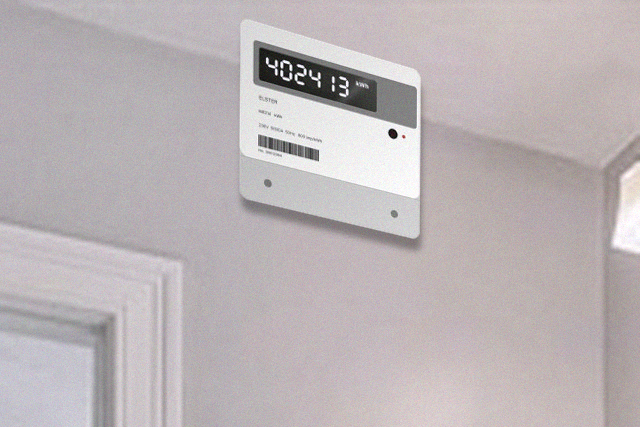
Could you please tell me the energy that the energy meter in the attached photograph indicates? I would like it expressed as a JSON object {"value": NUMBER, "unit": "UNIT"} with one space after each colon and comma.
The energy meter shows {"value": 402413, "unit": "kWh"}
